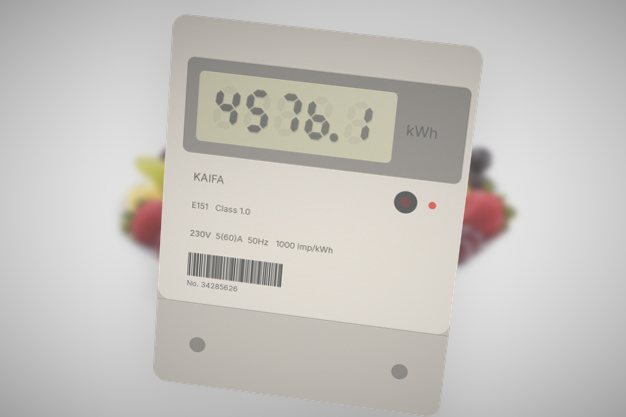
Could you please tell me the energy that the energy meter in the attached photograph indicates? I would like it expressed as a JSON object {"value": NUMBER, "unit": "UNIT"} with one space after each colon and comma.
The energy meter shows {"value": 4576.1, "unit": "kWh"}
